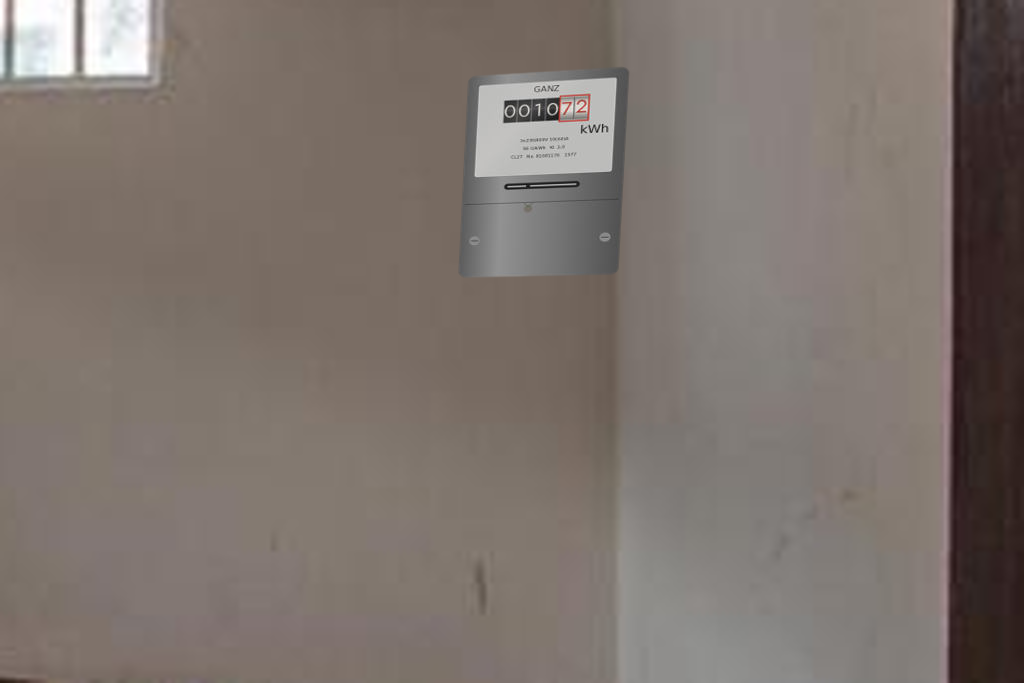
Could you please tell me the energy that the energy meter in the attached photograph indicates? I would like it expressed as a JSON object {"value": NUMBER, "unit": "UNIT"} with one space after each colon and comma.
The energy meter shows {"value": 10.72, "unit": "kWh"}
